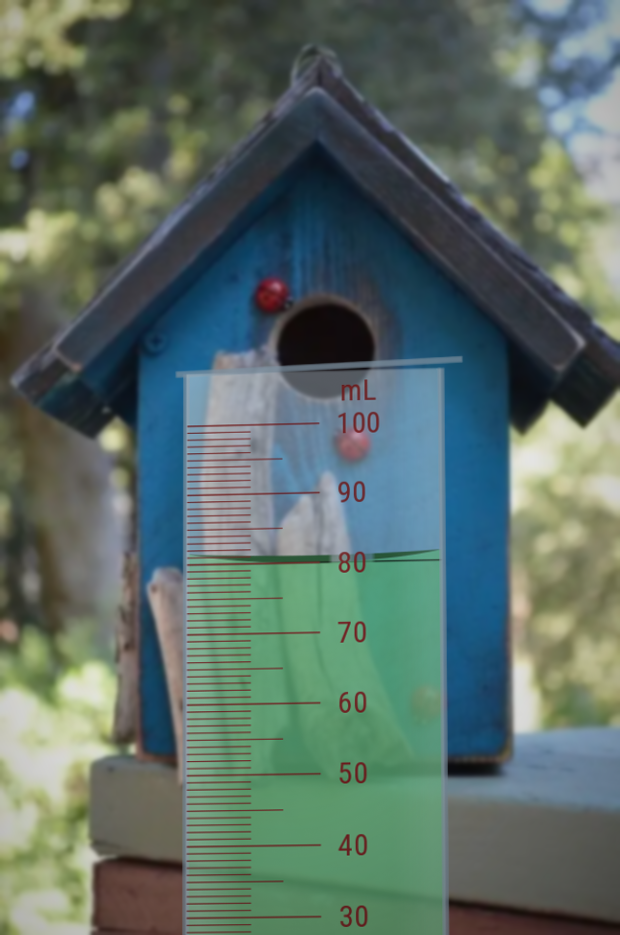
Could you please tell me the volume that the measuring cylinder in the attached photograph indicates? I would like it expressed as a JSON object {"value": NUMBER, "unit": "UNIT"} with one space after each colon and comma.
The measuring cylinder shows {"value": 80, "unit": "mL"}
